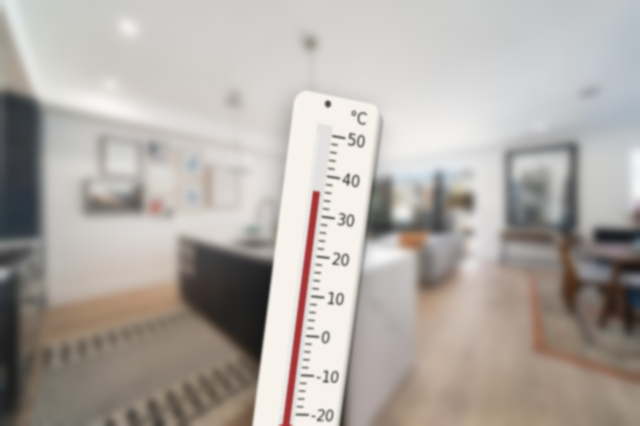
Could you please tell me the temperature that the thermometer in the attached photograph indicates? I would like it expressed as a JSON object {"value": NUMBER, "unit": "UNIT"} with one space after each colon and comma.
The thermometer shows {"value": 36, "unit": "°C"}
